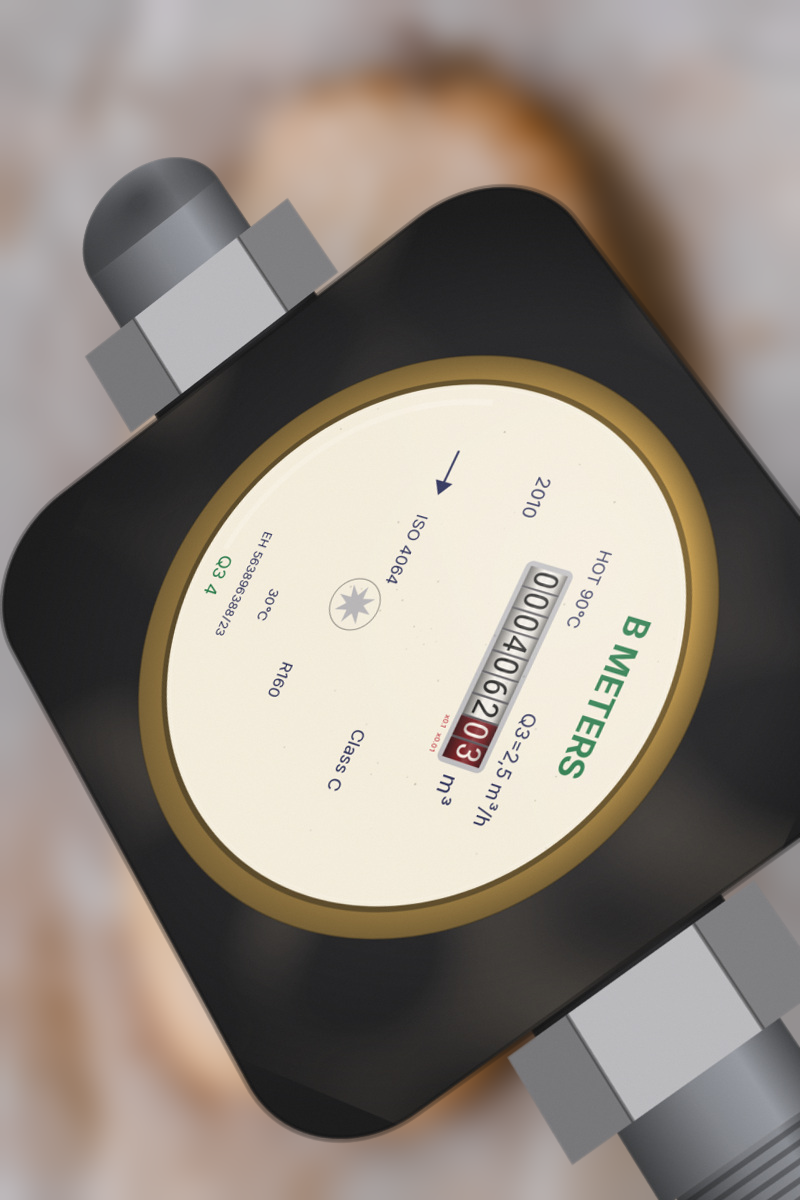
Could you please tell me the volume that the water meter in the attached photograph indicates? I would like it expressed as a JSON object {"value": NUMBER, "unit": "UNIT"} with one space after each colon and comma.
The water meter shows {"value": 4062.03, "unit": "m³"}
